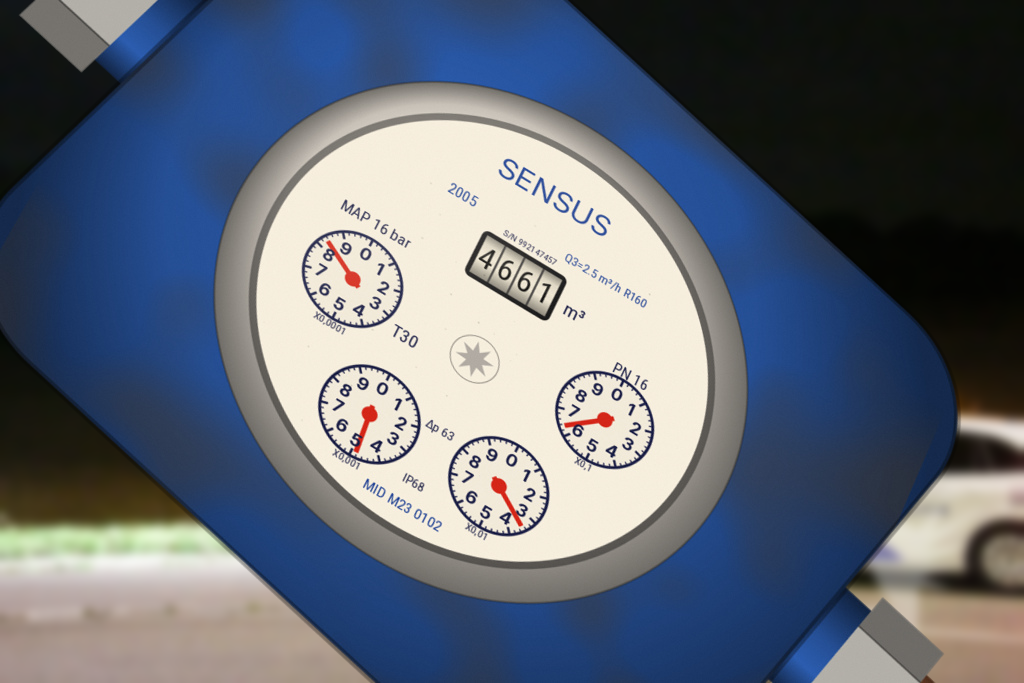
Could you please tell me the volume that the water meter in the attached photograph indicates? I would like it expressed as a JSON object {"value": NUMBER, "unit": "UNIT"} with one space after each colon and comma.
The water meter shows {"value": 4661.6348, "unit": "m³"}
